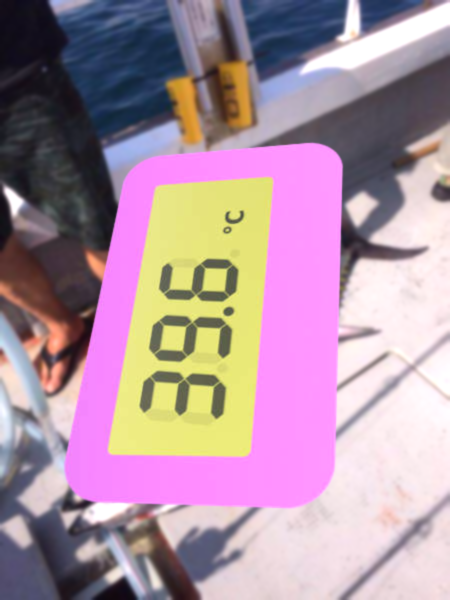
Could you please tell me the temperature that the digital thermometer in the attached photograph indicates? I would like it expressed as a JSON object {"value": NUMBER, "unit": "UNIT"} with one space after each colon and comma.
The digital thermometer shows {"value": 39.6, "unit": "°C"}
